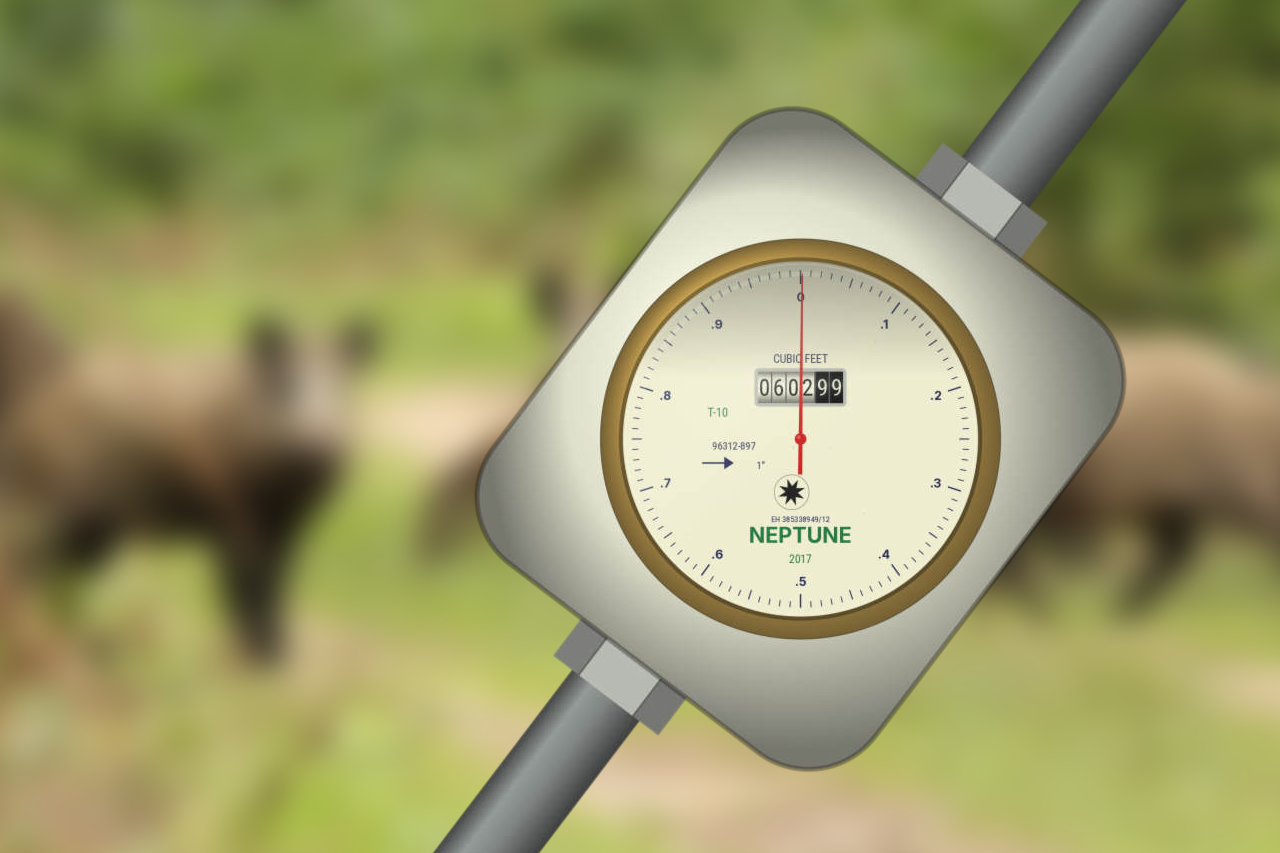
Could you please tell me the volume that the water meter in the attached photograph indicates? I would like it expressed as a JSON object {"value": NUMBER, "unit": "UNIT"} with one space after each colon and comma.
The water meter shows {"value": 60299.00, "unit": "ft³"}
